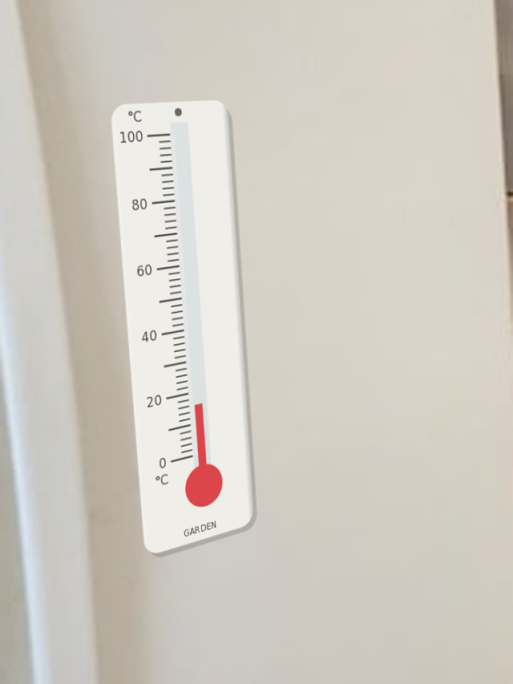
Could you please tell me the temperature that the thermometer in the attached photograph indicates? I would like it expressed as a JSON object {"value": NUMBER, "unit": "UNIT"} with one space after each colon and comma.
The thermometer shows {"value": 16, "unit": "°C"}
